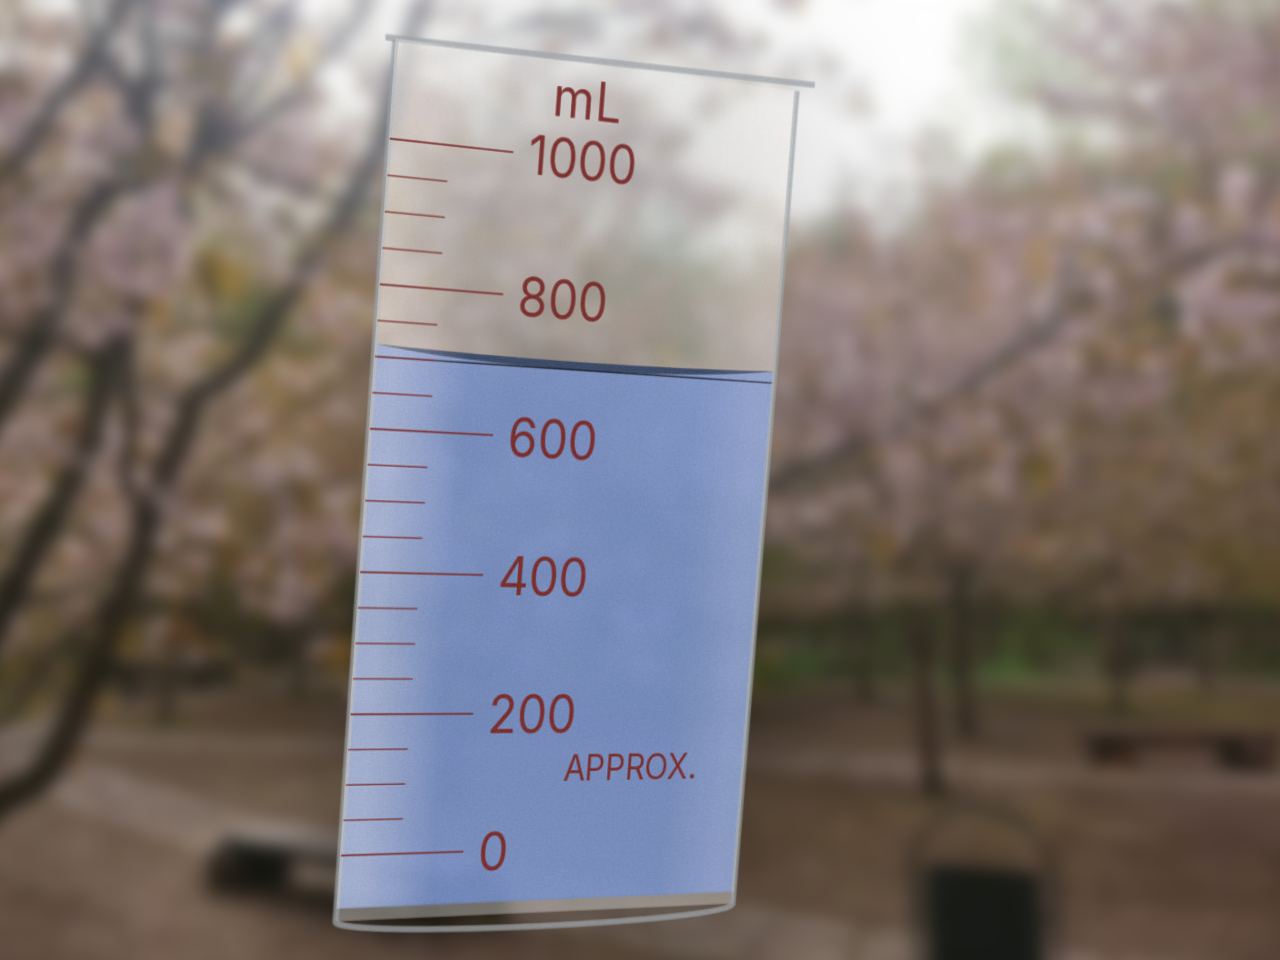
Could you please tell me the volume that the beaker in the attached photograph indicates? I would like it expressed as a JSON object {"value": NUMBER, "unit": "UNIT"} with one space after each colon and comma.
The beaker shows {"value": 700, "unit": "mL"}
